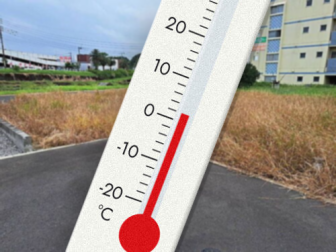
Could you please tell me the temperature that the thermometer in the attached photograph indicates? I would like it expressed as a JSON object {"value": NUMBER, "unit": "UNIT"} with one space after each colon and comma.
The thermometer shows {"value": 2, "unit": "°C"}
